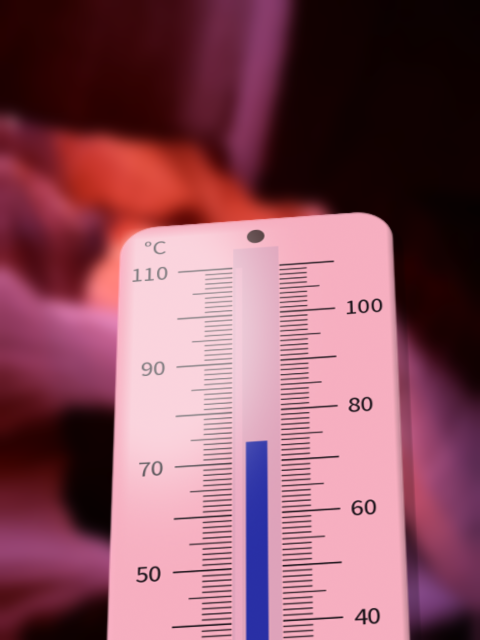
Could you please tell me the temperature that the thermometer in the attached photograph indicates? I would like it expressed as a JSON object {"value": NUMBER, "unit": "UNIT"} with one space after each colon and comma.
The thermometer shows {"value": 74, "unit": "°C"}
